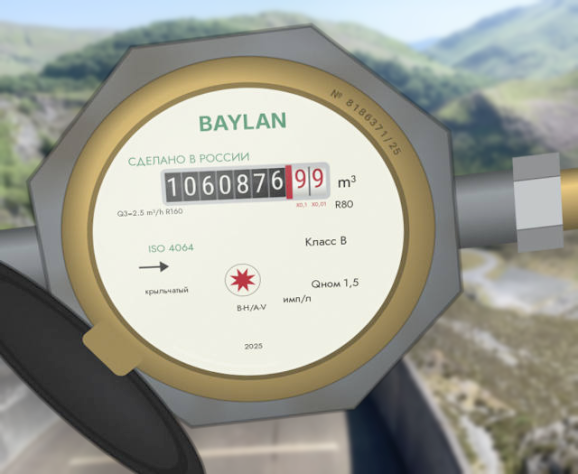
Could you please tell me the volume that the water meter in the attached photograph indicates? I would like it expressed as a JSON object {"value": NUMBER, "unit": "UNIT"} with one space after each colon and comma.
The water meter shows {"value": 1060876.99, "unit": "m³"}
